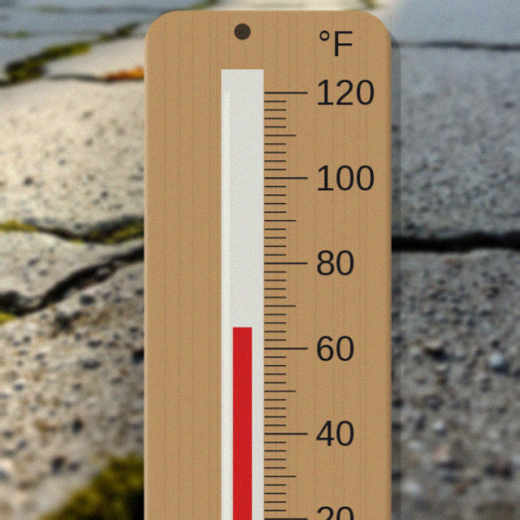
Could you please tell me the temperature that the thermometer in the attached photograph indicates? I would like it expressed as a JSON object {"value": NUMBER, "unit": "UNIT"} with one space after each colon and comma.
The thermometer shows {"value": 65, "unit": "°F"}
